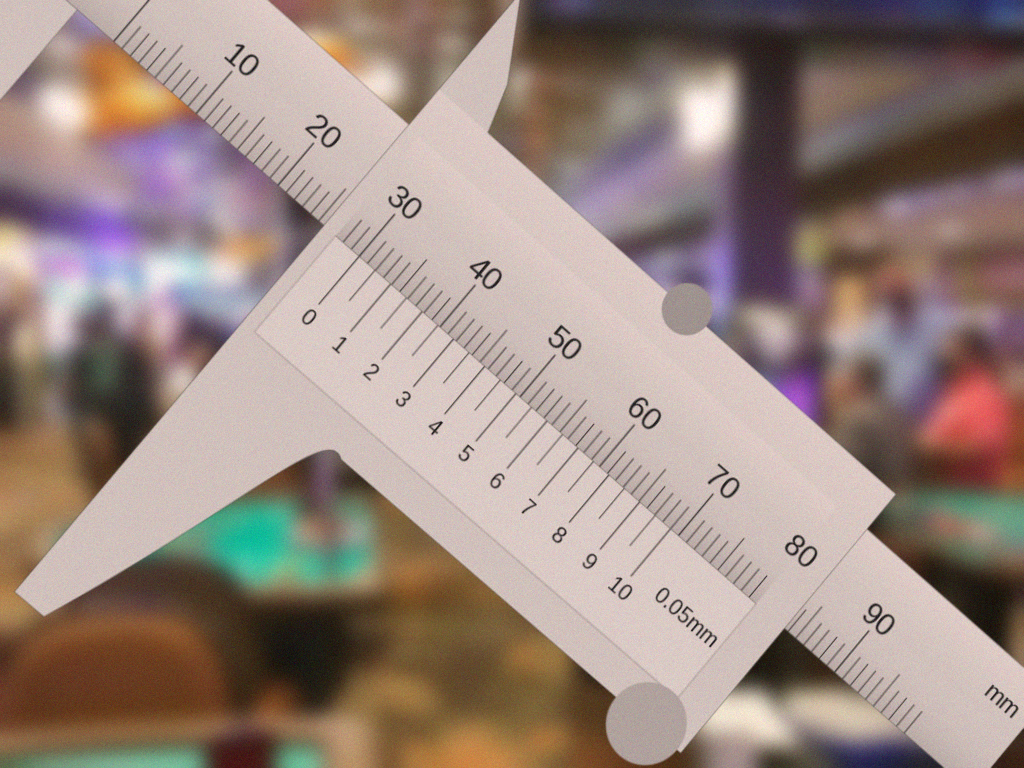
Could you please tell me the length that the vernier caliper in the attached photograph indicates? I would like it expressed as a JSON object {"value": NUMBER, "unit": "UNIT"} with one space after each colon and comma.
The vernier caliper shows {"value": 30.0, "unit": "mm"}
